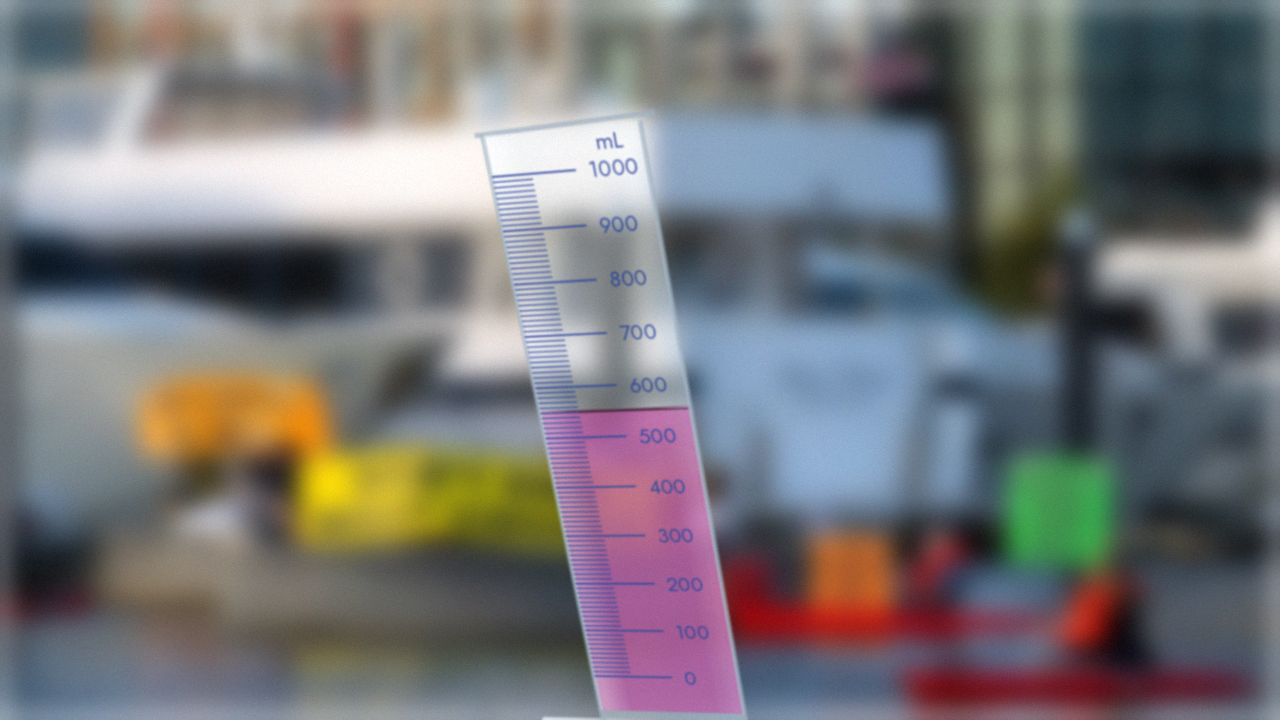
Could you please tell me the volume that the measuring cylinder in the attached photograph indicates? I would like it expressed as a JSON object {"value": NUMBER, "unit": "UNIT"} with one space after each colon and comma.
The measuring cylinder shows {"value": 550, "unit": "mL"}
